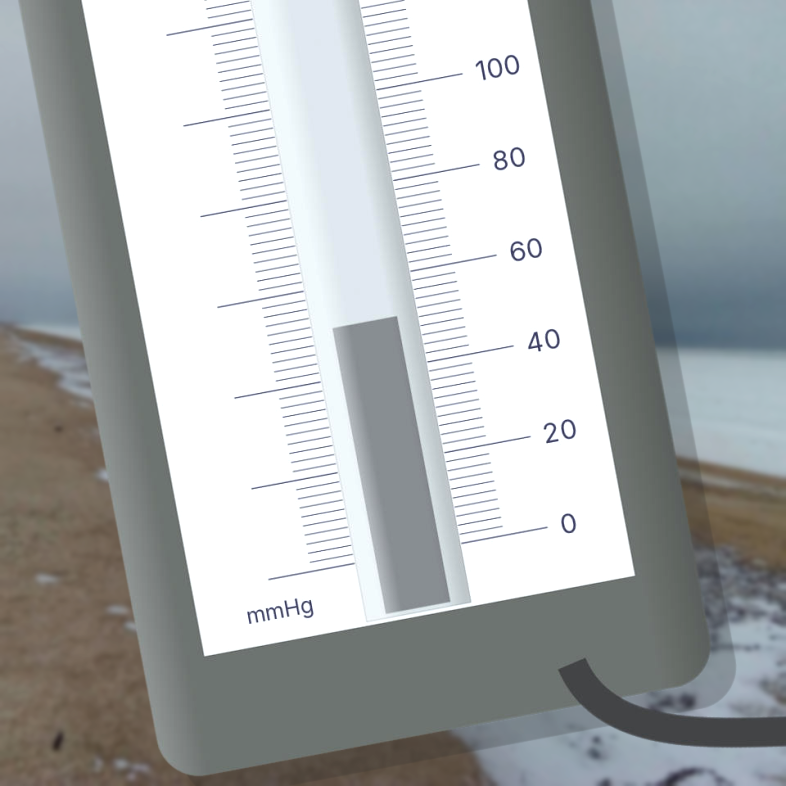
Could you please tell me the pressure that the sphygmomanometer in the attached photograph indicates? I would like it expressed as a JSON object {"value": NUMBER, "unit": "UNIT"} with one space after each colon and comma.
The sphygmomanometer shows {"value": 51, "unit": "mmHg"}
